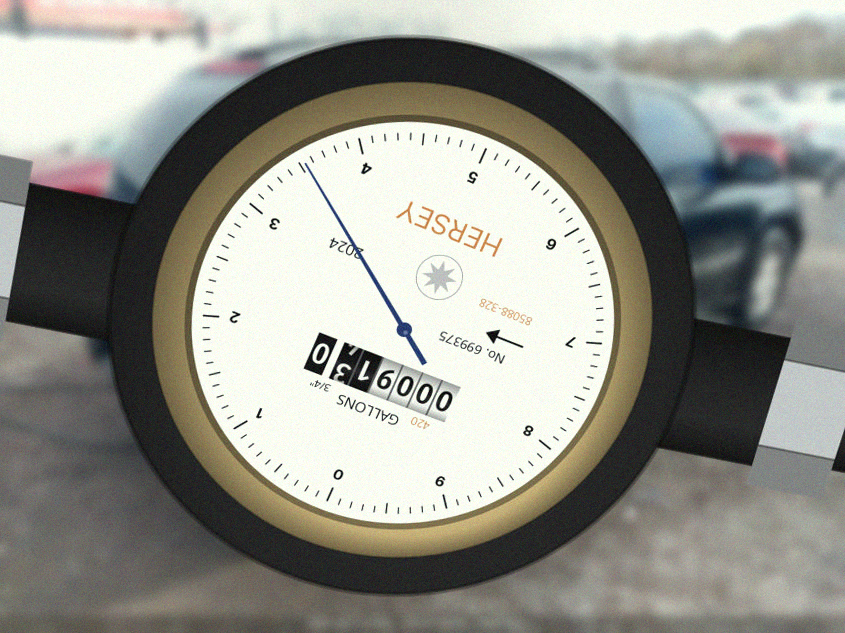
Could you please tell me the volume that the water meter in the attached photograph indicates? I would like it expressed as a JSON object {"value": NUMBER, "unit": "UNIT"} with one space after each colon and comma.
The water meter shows {"value": 9133.5, "unit": "gal"}
